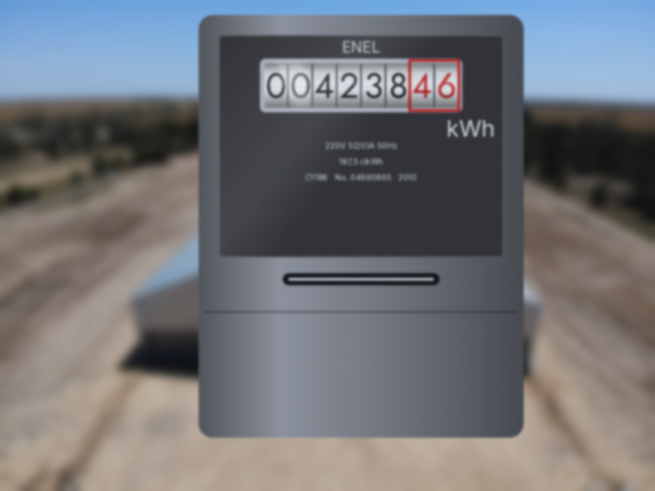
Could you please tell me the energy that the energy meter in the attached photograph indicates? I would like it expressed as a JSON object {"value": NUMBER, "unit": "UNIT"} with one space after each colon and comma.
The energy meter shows {"value": 4238.46, "unit": "kWh"}
